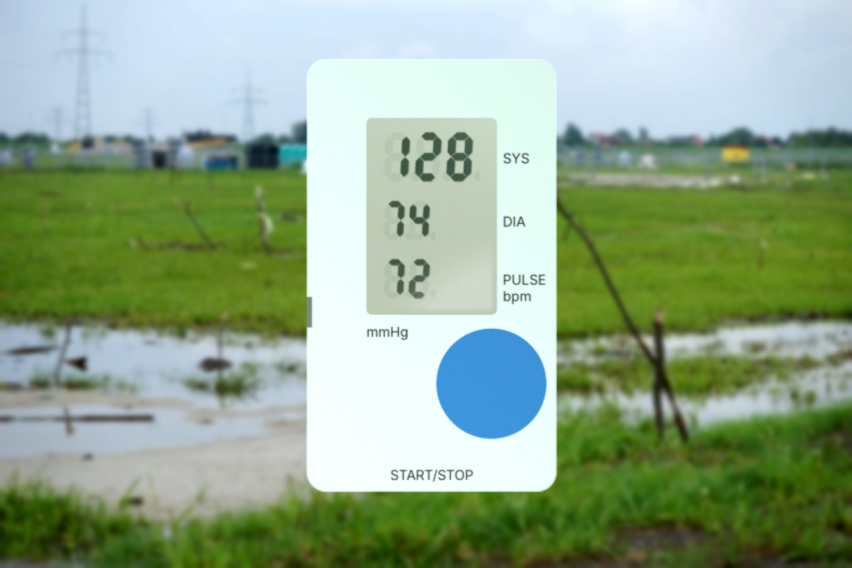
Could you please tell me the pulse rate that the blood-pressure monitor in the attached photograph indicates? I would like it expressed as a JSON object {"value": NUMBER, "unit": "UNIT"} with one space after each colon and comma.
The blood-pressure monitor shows {"value": 72, "unit": "bpm"}
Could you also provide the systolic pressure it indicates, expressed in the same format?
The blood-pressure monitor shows {"value": 128, "unit": "mmHg"}
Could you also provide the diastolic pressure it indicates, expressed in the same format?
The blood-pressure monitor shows {"value": 74, "unit": "mmHg"}
